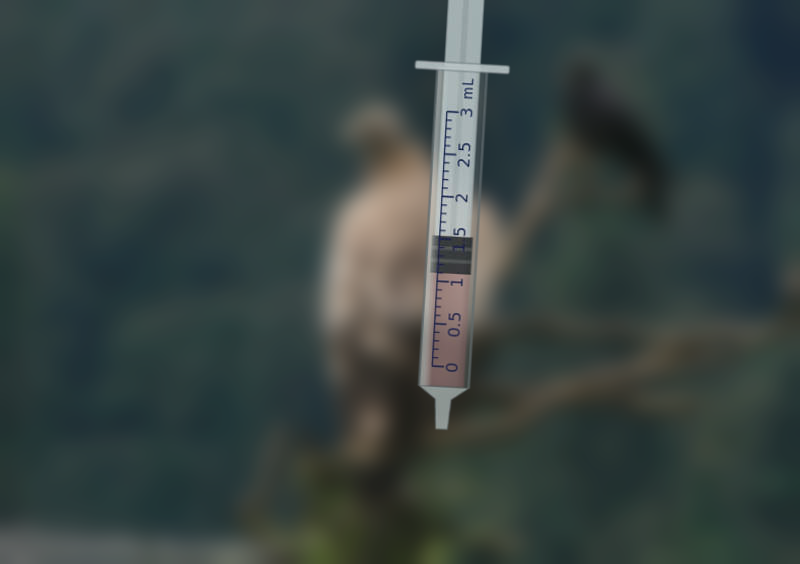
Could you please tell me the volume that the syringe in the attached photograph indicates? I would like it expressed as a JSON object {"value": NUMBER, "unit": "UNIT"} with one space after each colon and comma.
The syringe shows {"value": 1.1, "unit": "mL"}
